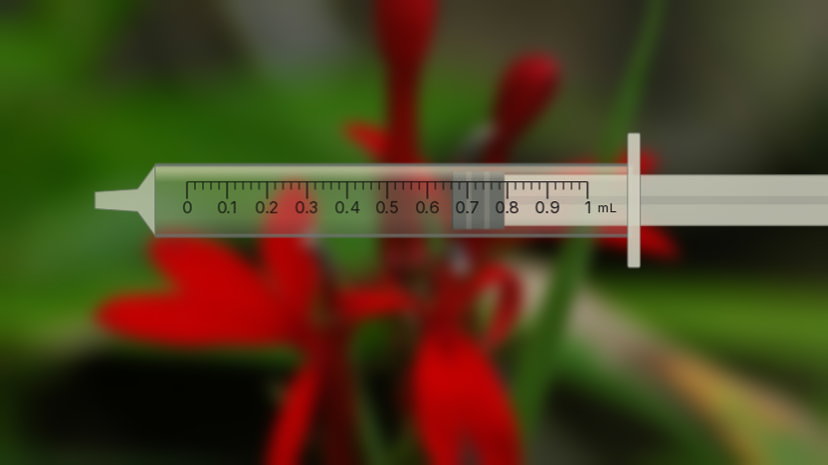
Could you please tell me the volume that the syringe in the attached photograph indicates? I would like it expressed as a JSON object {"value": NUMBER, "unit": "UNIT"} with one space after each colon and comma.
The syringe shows {"value": 0.66, "unit": "mL"}
